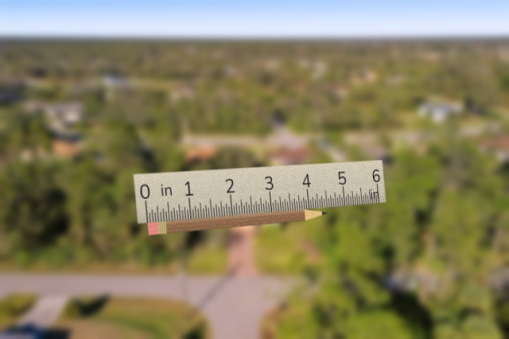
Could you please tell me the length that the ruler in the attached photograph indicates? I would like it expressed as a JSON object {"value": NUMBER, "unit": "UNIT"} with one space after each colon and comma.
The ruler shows {"value": 4.5, "unit": "in"}
